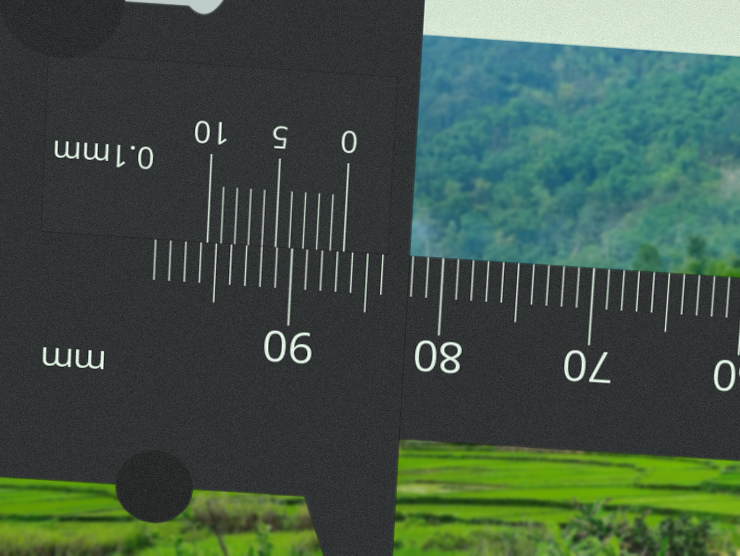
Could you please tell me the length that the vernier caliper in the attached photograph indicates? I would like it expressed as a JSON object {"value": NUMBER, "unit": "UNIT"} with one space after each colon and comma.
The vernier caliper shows {"value": 86.6, "unit": "mm"}
